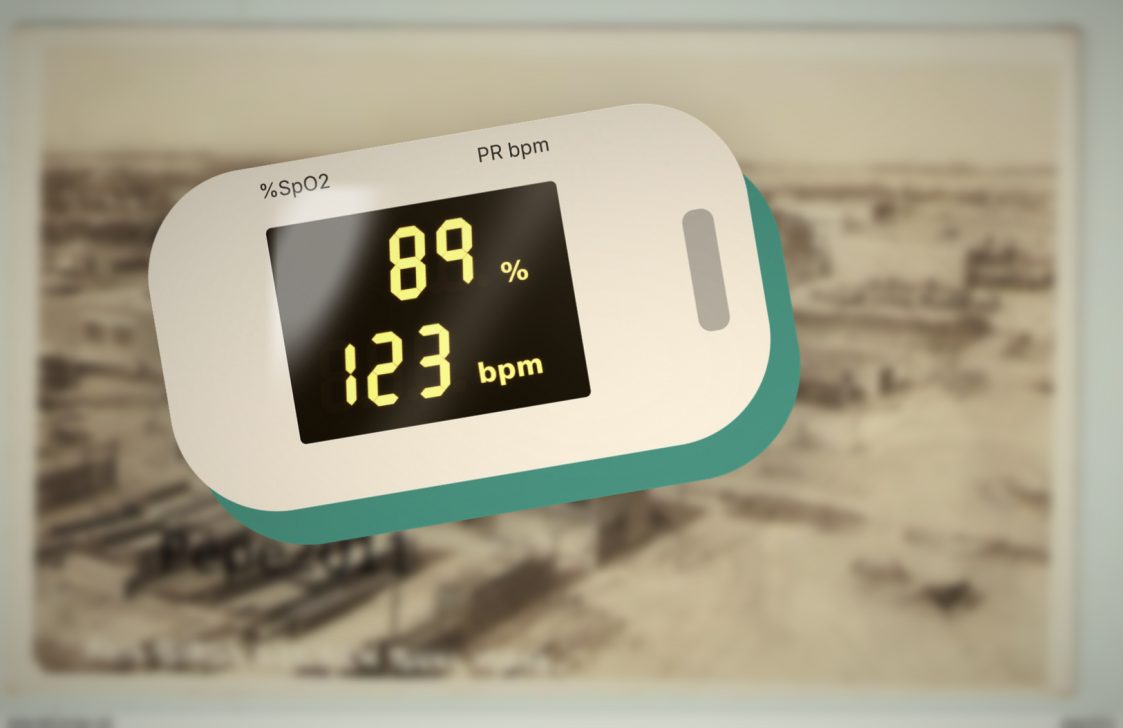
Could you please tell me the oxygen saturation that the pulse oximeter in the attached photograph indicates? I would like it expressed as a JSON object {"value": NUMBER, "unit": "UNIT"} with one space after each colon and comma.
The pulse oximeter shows {"value": 89, "unit": "%"}
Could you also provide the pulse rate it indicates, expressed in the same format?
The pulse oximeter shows {"value": 123, "unit": "bpm"}
